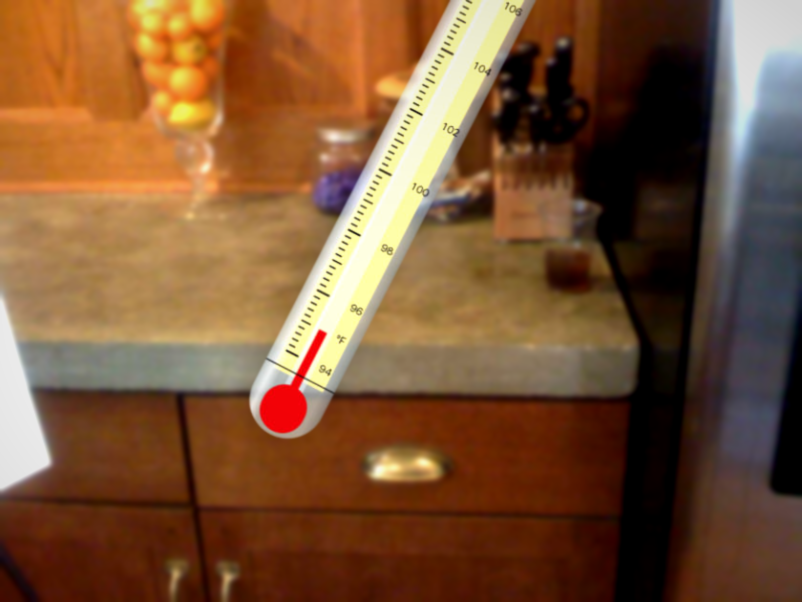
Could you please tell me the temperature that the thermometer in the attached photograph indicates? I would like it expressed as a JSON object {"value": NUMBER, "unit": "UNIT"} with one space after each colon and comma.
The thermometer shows {"value": 95, "unit": "°F"}
